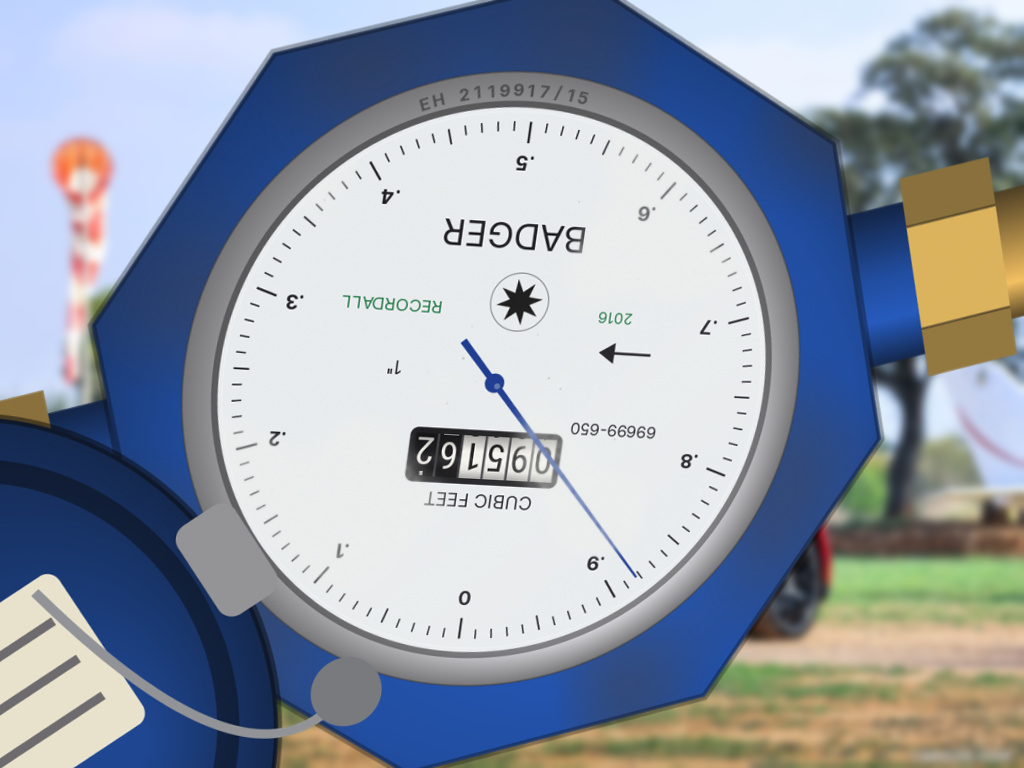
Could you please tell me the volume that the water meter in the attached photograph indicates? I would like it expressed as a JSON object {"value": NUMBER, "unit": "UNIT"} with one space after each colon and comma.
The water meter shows {"value": 95161.88, "unit": "ft³"}
